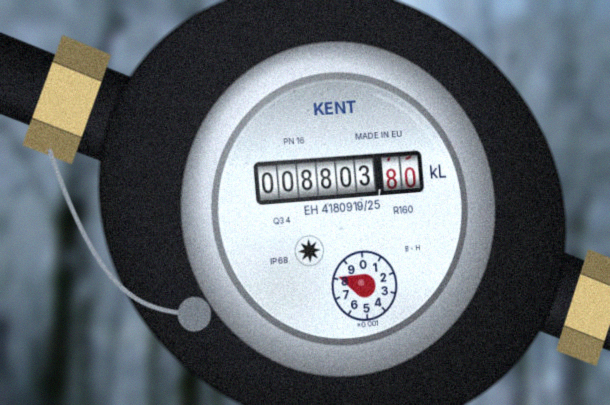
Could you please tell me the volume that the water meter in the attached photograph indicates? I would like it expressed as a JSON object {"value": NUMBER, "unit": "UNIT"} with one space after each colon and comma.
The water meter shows {"value": 8803.798, "unit": "kL"}
